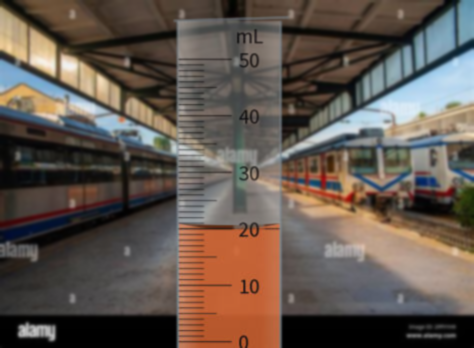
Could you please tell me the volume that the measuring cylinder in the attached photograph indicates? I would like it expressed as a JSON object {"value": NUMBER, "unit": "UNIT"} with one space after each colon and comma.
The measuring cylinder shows {"value": 20, "unit": "mL"}
